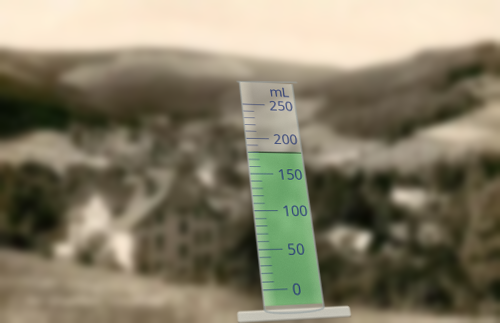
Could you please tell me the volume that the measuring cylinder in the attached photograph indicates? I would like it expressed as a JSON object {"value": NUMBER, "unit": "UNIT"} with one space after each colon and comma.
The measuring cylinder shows {"value": 180, "unit": "mL"}
